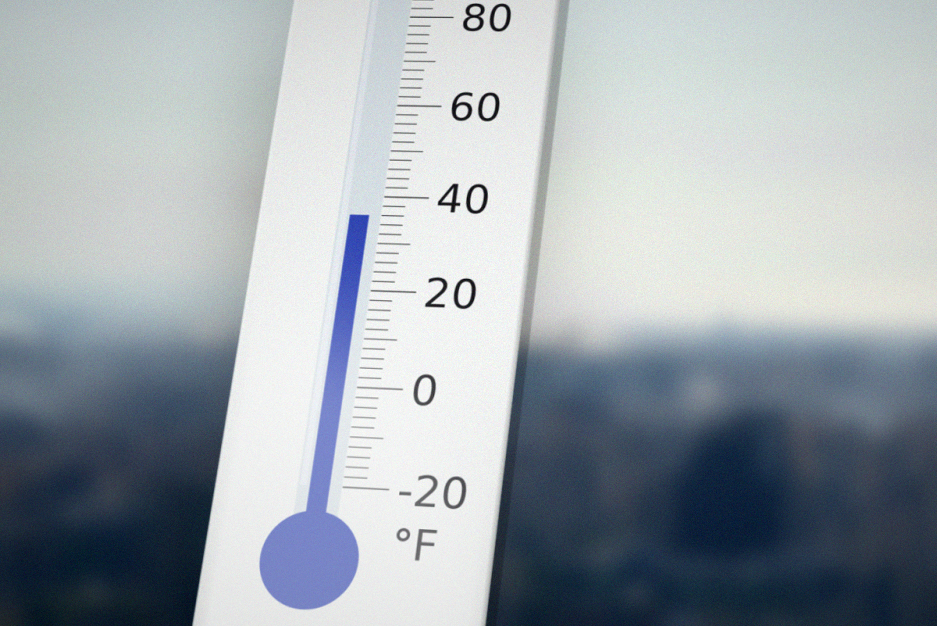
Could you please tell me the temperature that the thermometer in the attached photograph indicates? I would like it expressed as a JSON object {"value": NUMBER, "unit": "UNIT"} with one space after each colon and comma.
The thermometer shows {"value": 36, "unit": "°F"}
